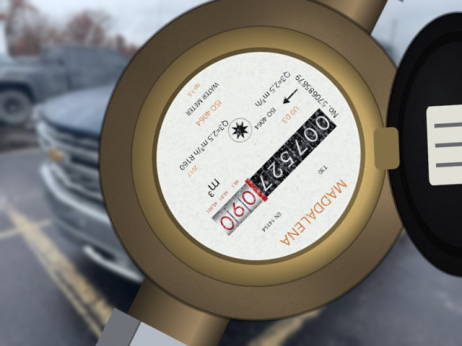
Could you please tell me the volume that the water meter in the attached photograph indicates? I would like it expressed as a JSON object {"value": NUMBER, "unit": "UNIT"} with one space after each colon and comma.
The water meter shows {"value": 7527.090, "unit": "m³"}
